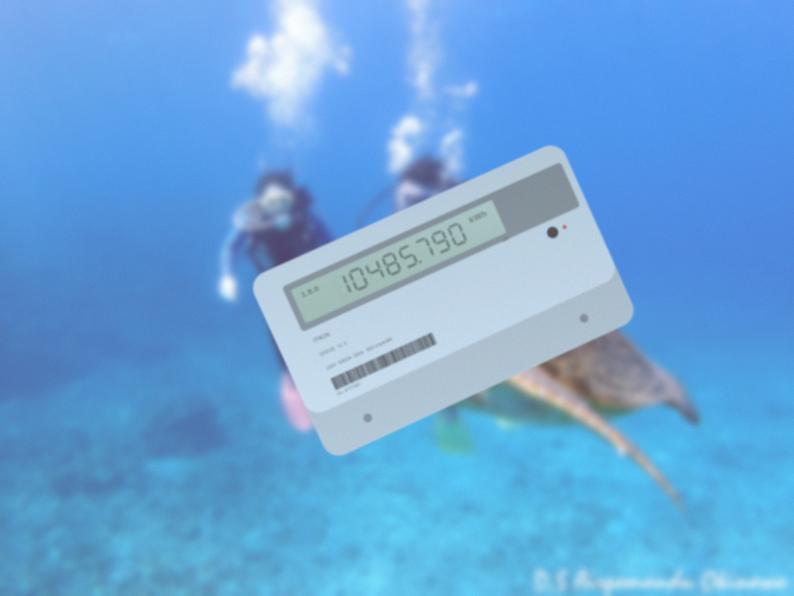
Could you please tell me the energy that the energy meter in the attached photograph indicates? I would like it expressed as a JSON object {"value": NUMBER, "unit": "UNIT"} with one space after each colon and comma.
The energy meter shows {"value": 10485.790, "unit": "kWh"}
